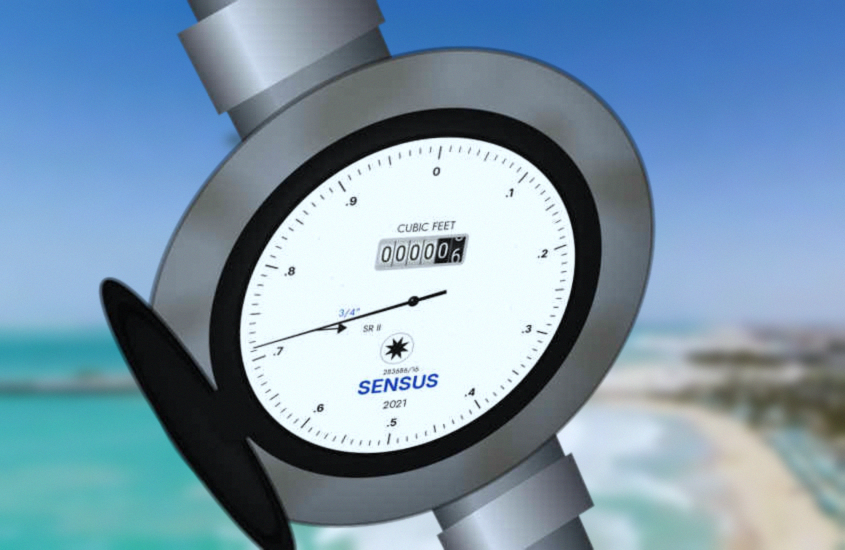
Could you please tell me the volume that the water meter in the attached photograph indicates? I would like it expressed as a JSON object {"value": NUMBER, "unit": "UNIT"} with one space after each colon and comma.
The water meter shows {"value": 5.71, "unit": "ft³"}
